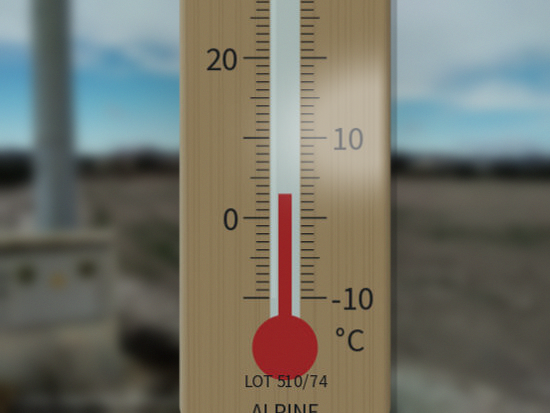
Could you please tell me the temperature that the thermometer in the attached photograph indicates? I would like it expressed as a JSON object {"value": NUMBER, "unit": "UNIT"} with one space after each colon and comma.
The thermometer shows {"value": 3, "unit": "°C"}
